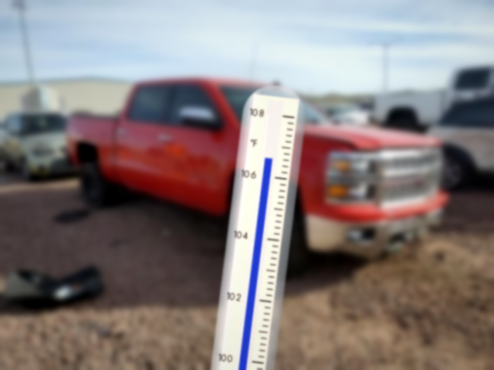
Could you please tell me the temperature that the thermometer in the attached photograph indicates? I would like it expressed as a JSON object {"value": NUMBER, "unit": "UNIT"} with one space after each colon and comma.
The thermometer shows {"value": 106.6, "unit": "°F"}
